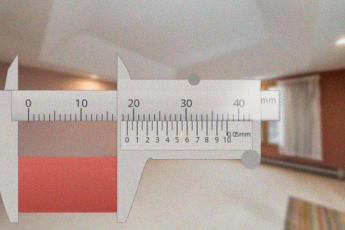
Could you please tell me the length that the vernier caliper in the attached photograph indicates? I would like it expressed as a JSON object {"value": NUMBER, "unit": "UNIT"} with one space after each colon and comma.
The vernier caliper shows {"value": 18.8, "unit": "mm"}
